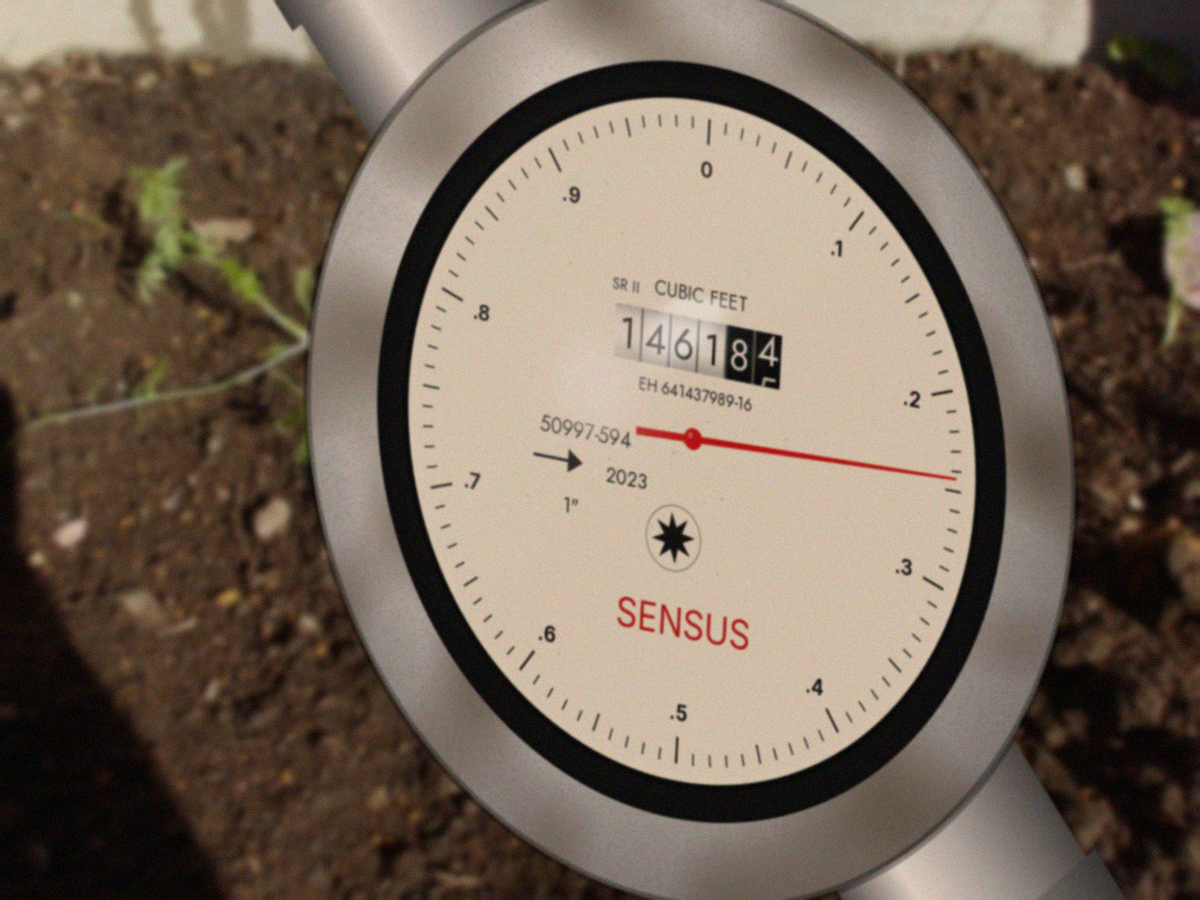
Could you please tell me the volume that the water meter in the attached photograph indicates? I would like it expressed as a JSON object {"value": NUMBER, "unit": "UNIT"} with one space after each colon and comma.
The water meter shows {"value": 146184.24, "unit": "ft³"}
